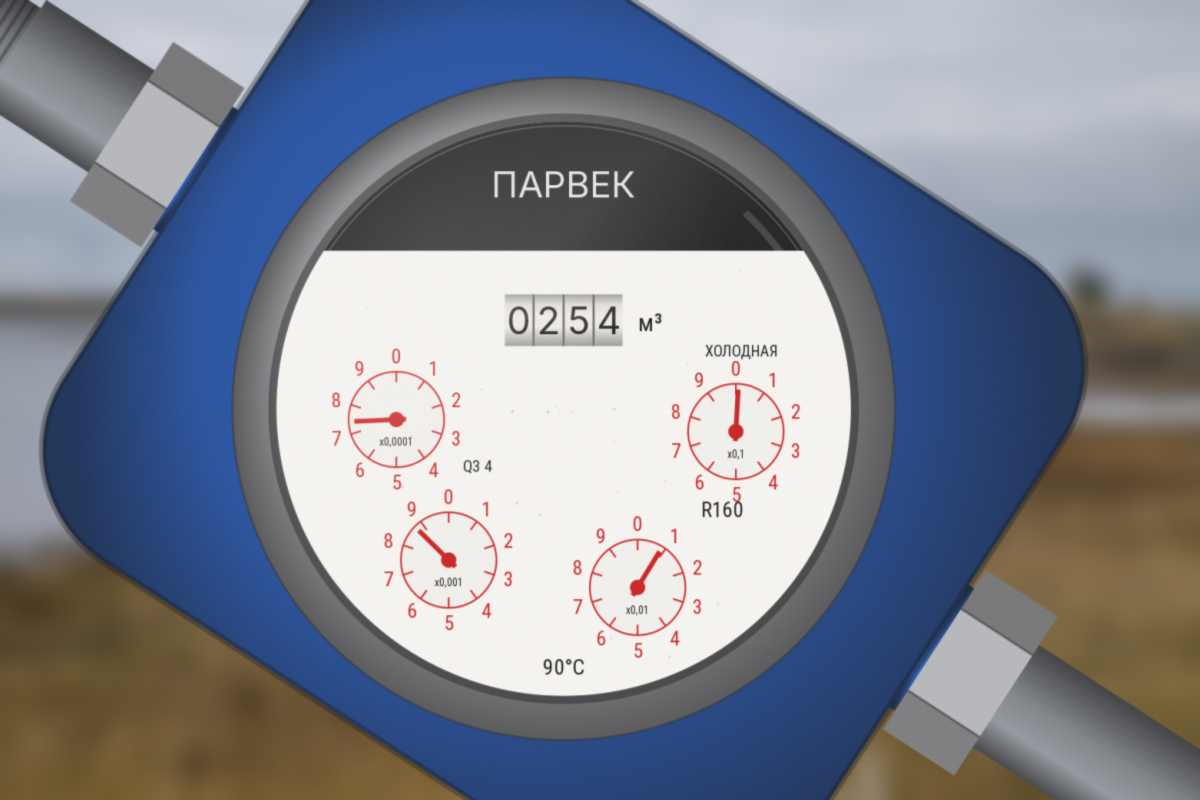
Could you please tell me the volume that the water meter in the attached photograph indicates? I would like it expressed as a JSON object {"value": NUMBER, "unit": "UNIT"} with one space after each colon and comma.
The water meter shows {"value": 254.0087, "unit": "m³"}
